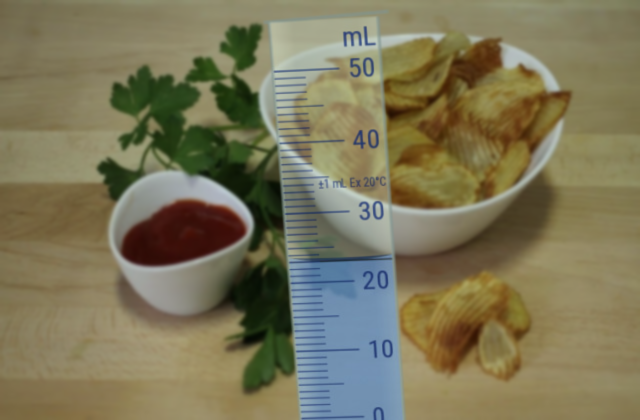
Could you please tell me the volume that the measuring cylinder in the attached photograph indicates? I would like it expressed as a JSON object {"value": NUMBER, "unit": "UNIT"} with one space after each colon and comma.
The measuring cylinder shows {"value": 23, "unit": "mL"}
